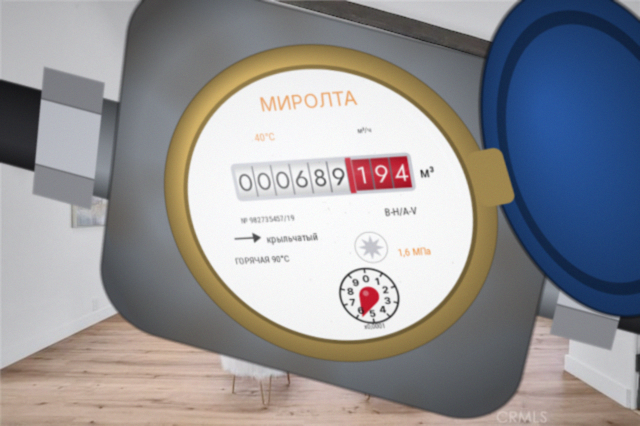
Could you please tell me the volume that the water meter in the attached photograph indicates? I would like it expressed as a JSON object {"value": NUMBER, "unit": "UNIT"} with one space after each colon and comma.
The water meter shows {"value": 689.1945, "unit": "m³"}
